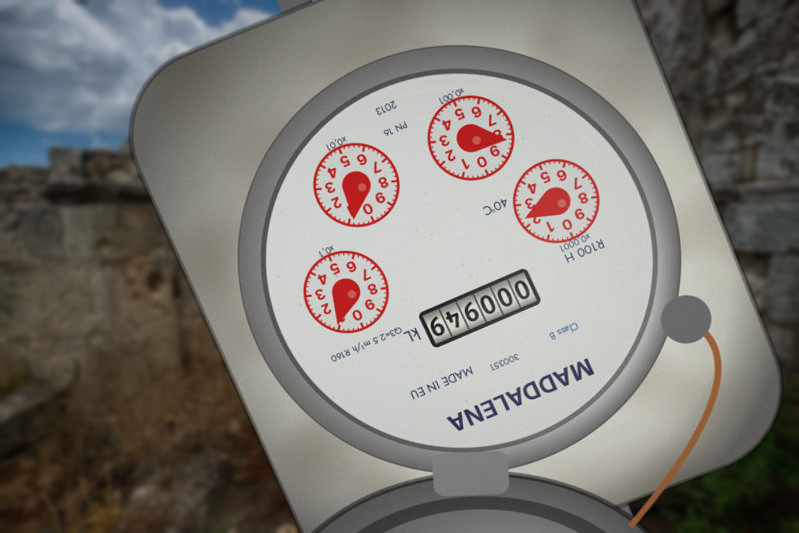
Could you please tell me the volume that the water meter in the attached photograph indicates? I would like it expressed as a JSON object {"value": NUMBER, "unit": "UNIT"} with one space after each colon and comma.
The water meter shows {"value": 949.1082, "unit": "kL"}
